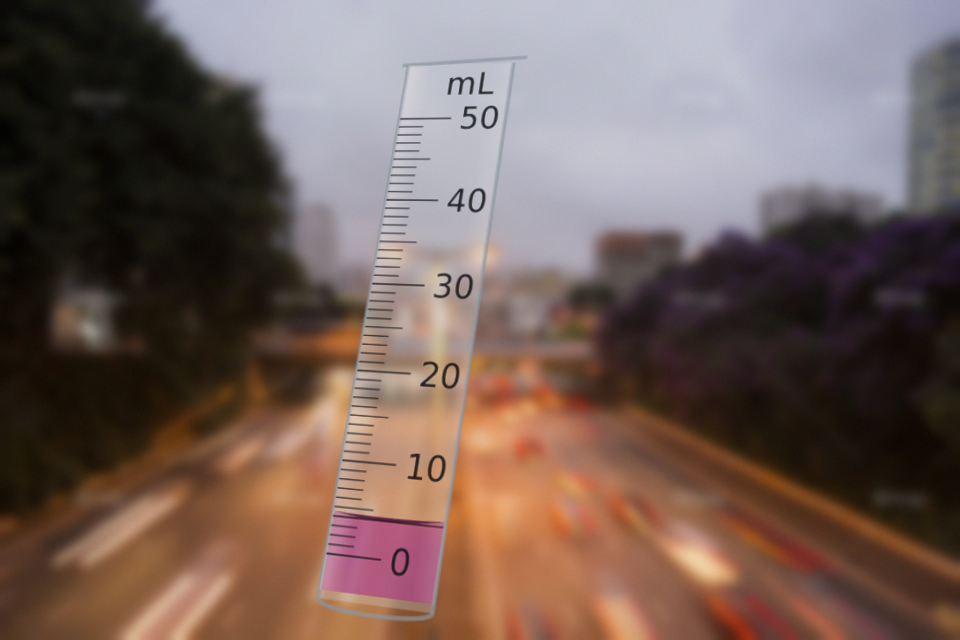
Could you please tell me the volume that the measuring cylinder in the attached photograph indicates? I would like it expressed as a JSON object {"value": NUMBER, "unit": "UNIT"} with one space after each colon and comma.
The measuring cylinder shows {"value": 4, "unit": "mL"}
